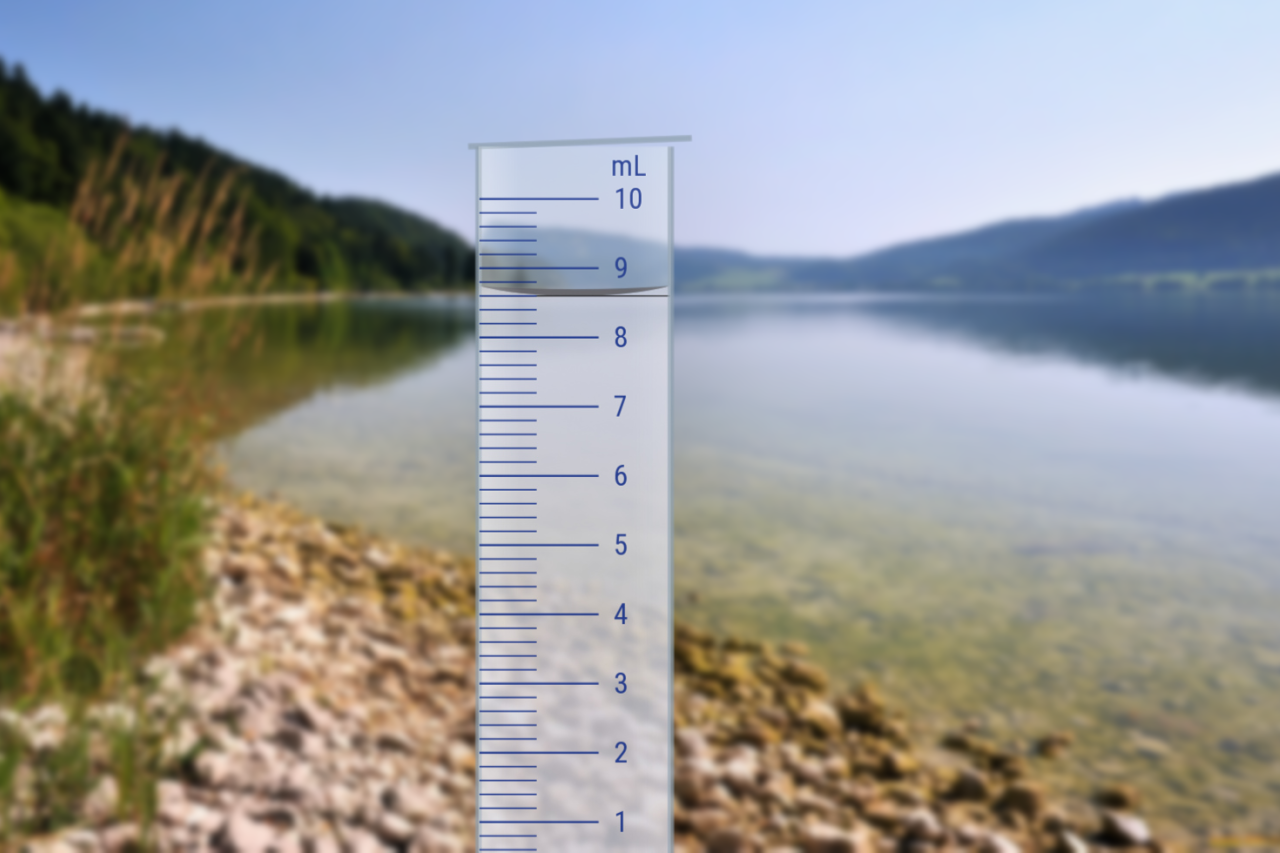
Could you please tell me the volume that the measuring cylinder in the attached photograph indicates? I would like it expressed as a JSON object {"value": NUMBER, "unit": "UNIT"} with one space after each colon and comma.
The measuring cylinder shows {"value": 8.6, "unit": "mL"}
